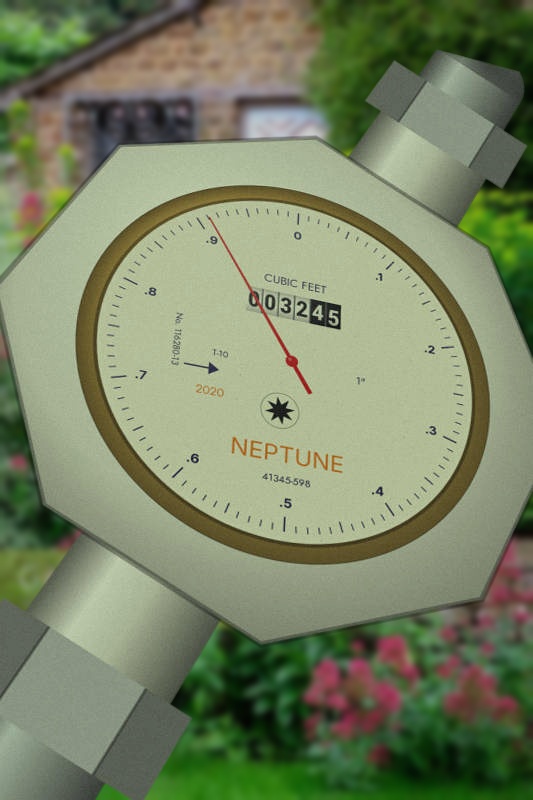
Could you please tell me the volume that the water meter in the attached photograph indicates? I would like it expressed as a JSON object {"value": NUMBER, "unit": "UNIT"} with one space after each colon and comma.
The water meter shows {"value": 3244.91, "unit": "ft³"}
